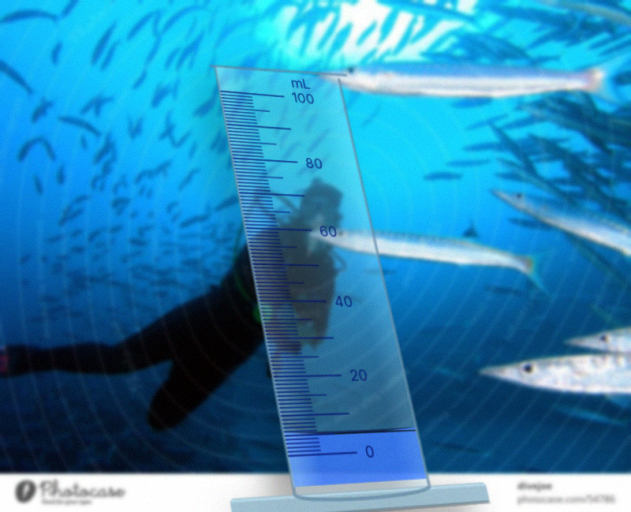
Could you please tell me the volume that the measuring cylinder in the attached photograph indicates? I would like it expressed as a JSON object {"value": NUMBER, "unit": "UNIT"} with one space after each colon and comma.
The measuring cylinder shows {"value": 5, "unit": "mL"}
